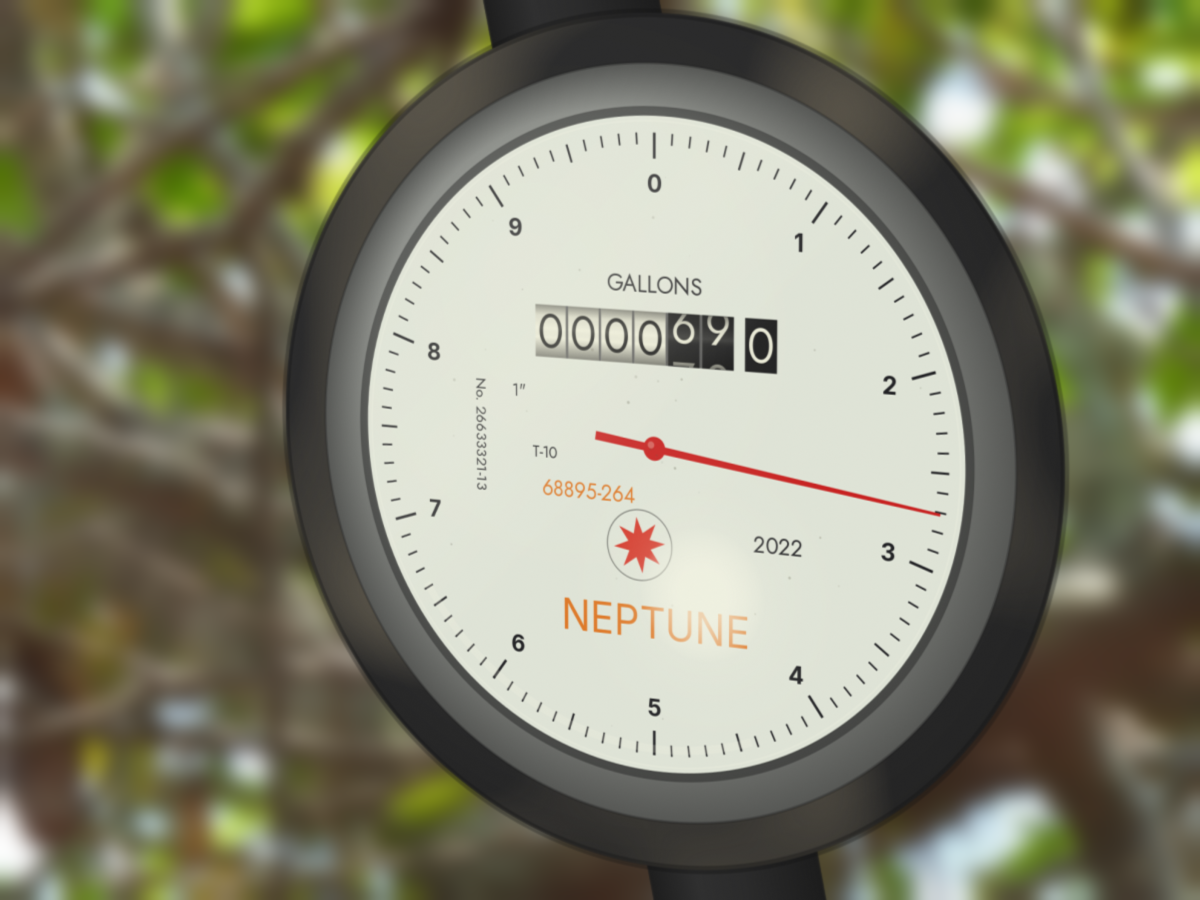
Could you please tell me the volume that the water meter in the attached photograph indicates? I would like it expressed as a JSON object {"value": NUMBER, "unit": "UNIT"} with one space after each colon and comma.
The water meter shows {"value": 692.7, "unit": "gal"}
